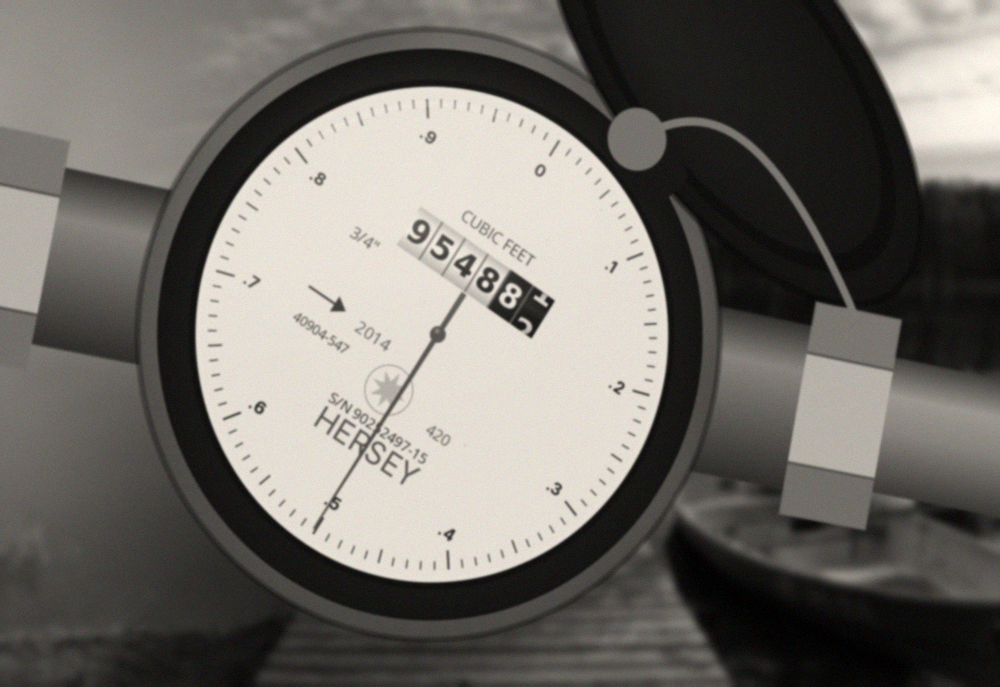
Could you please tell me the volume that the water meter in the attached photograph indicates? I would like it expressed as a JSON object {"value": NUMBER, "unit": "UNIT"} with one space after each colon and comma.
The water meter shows {"value": 954881.50, "unit": "ft³"}
